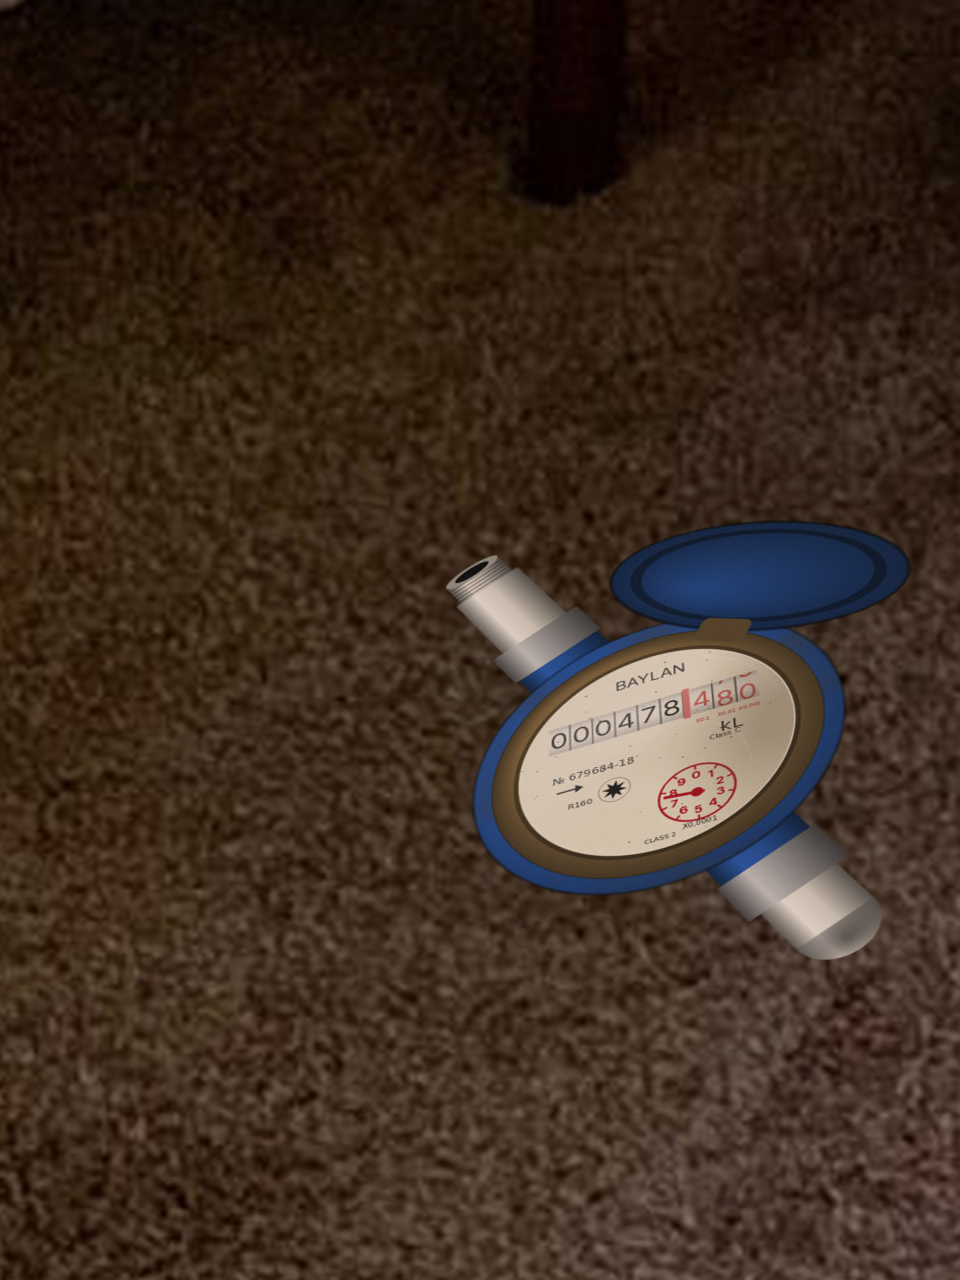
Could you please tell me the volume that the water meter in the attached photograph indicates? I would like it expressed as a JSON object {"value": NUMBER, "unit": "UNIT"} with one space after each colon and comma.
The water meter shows {"value": 478.4797, "unit": "kL"}
